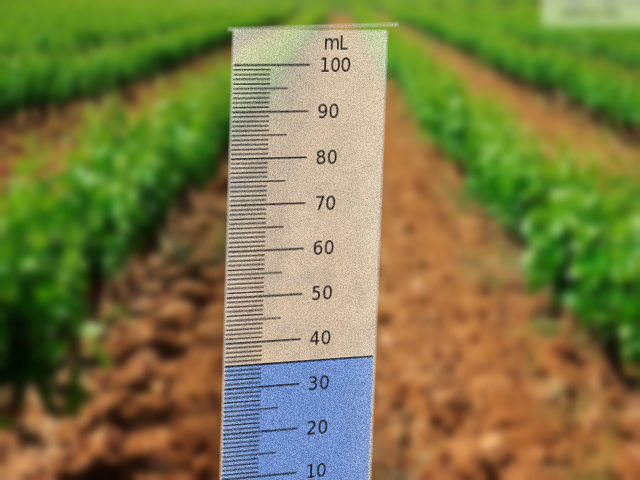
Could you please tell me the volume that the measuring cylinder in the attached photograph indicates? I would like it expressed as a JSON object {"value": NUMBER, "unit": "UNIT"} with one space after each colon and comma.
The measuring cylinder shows {"value": 35, "unit": "mL"}
